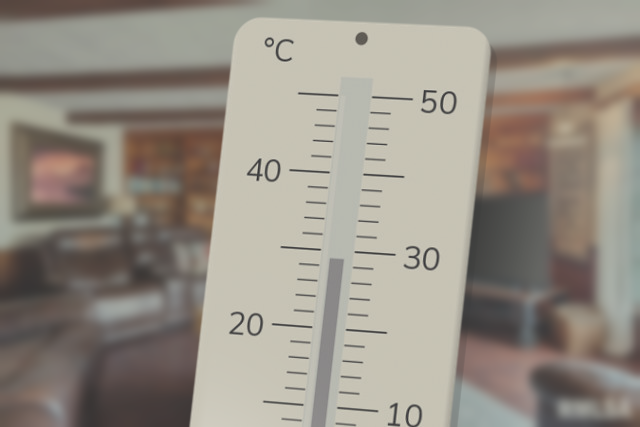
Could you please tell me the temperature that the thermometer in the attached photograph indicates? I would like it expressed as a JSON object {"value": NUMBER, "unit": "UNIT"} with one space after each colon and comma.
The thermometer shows {"value": 29, "unit": "°C"}
